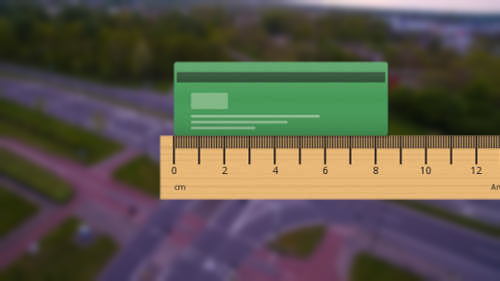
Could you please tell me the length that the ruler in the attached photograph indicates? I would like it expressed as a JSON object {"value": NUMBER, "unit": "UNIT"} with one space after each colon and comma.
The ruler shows {"value": 8.5, "unit": "cm"}
